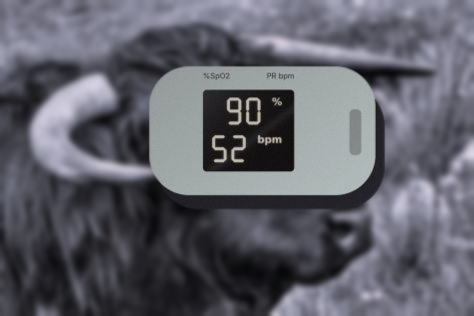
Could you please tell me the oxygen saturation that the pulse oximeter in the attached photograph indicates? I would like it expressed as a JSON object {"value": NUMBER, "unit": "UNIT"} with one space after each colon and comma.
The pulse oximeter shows {"value": 90, "unit": "%"}
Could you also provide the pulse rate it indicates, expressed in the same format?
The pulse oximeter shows {"value": 52, "unit": "bpm"}
